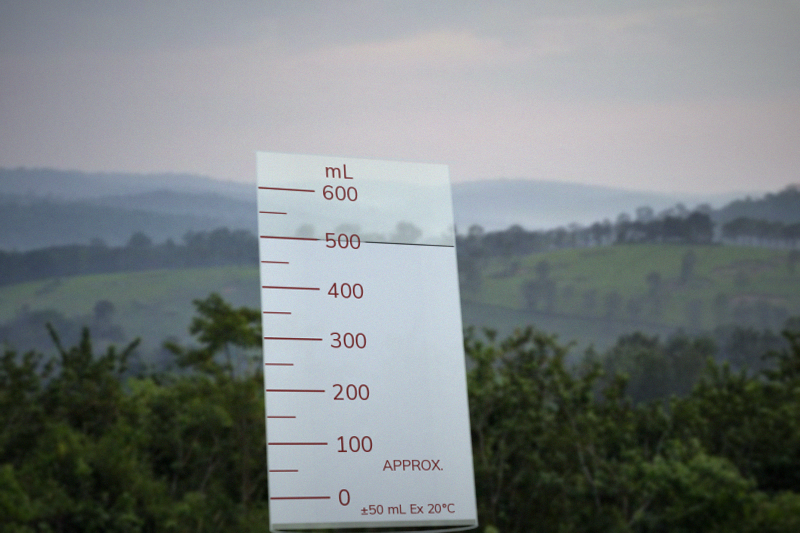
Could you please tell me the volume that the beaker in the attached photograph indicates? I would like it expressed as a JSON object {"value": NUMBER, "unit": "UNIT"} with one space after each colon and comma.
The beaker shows {"value": 500, "unit": "mL"}
